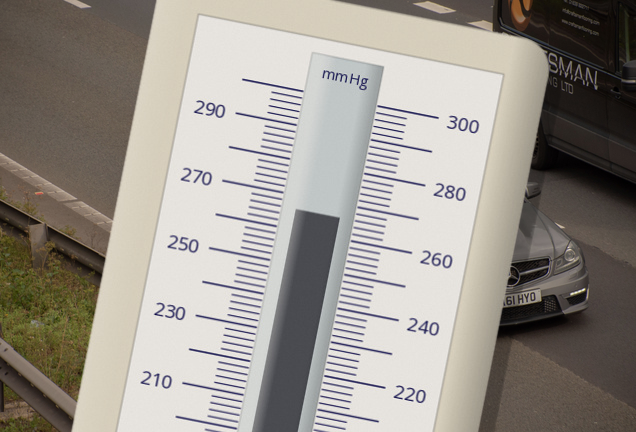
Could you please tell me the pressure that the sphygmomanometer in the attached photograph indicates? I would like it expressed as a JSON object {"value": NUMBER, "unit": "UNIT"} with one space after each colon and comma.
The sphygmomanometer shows {"value": 266, "unit": "mmHg"}
